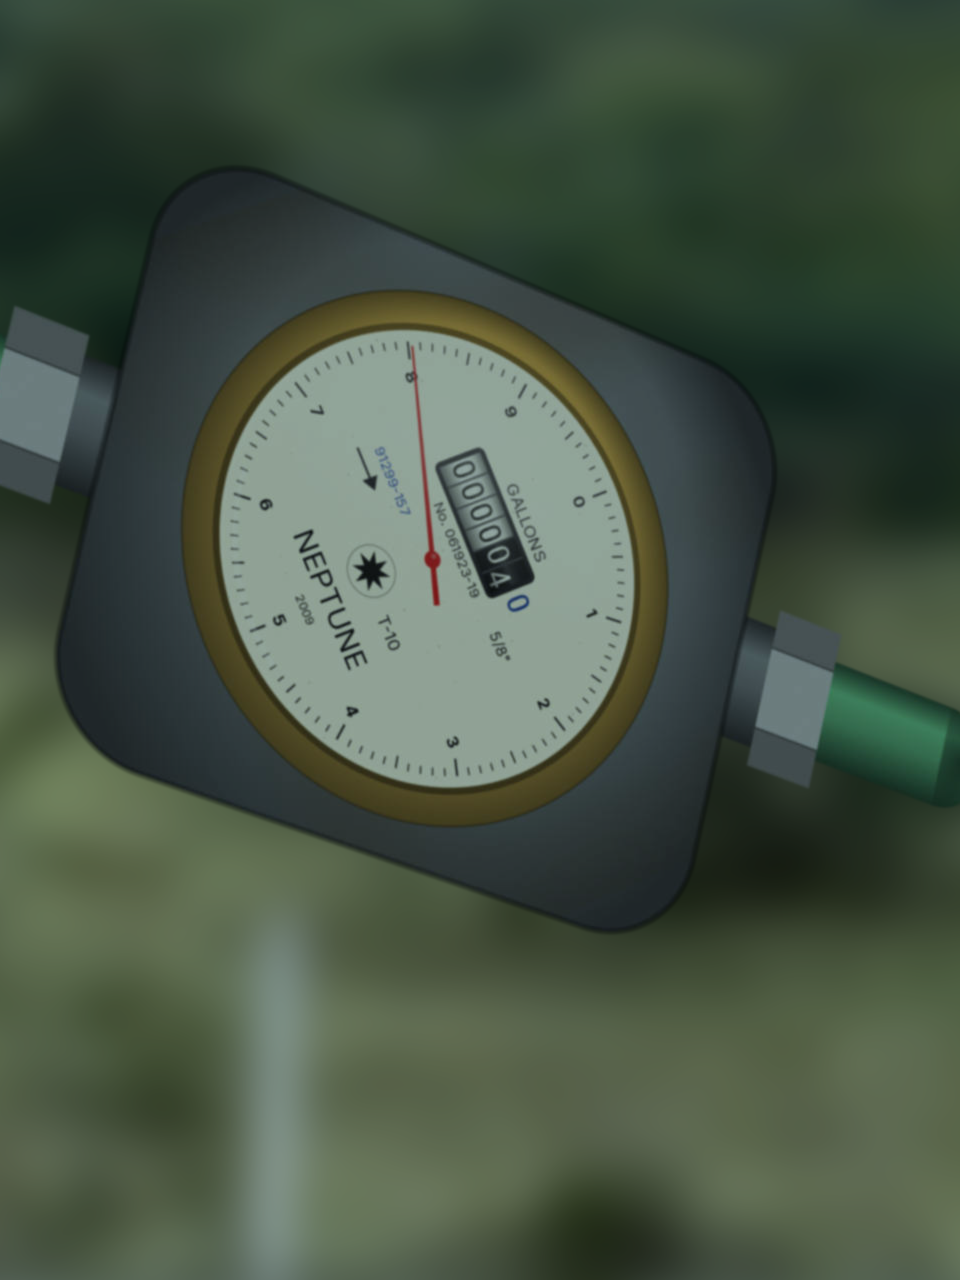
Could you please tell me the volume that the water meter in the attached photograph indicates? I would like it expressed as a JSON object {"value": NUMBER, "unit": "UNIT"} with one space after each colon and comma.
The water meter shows {"value": 38.0, "unit": "gal"}
